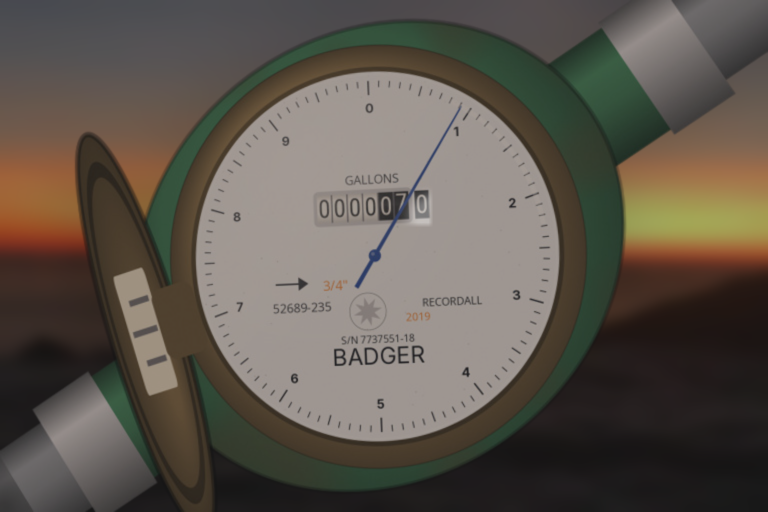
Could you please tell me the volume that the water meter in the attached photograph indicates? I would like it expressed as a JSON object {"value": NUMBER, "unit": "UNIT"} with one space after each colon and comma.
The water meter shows {"value": 70.9, "unit": "gal"}
